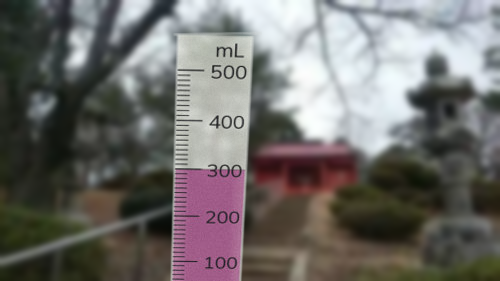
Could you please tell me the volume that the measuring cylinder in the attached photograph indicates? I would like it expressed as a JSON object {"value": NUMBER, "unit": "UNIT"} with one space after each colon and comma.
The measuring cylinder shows {"value": 300, "unit": "mL"}
